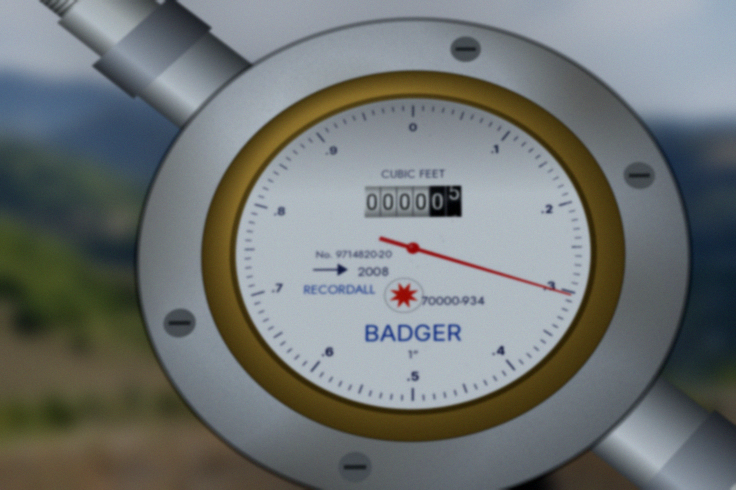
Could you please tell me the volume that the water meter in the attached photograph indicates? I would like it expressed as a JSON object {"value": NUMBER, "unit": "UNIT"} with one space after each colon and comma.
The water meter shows {"value": 5.30, "unit": "ft³"}
